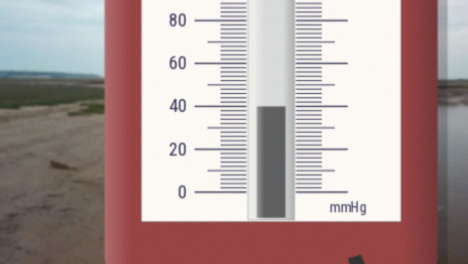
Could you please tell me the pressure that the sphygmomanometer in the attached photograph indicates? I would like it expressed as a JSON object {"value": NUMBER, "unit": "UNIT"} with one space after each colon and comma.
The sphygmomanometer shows {"value": 40, "unit": "mmHg"}
